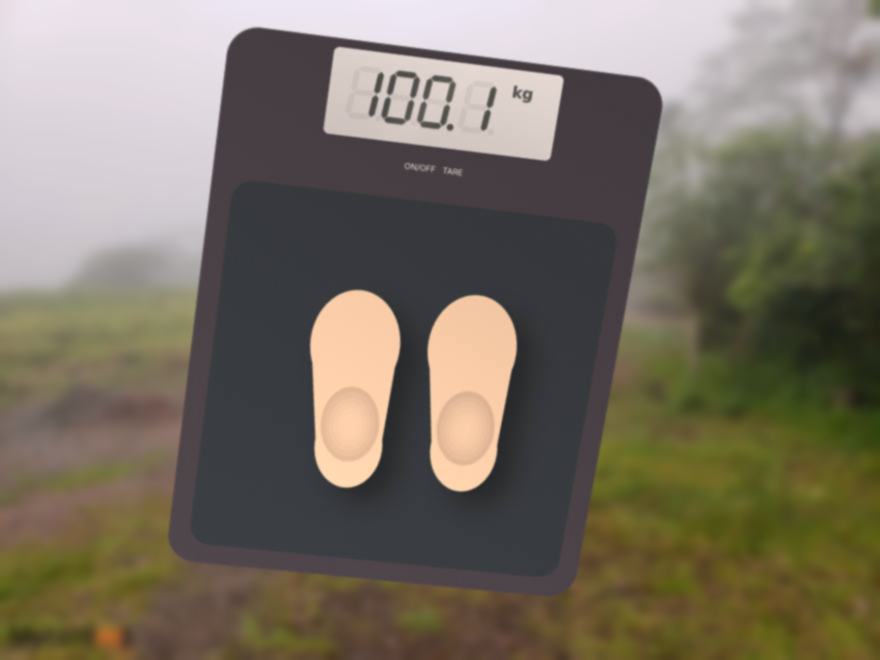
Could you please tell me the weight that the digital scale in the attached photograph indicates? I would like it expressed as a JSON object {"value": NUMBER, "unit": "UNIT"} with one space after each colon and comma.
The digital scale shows {"value": 100.1, "unit": "kg"}
